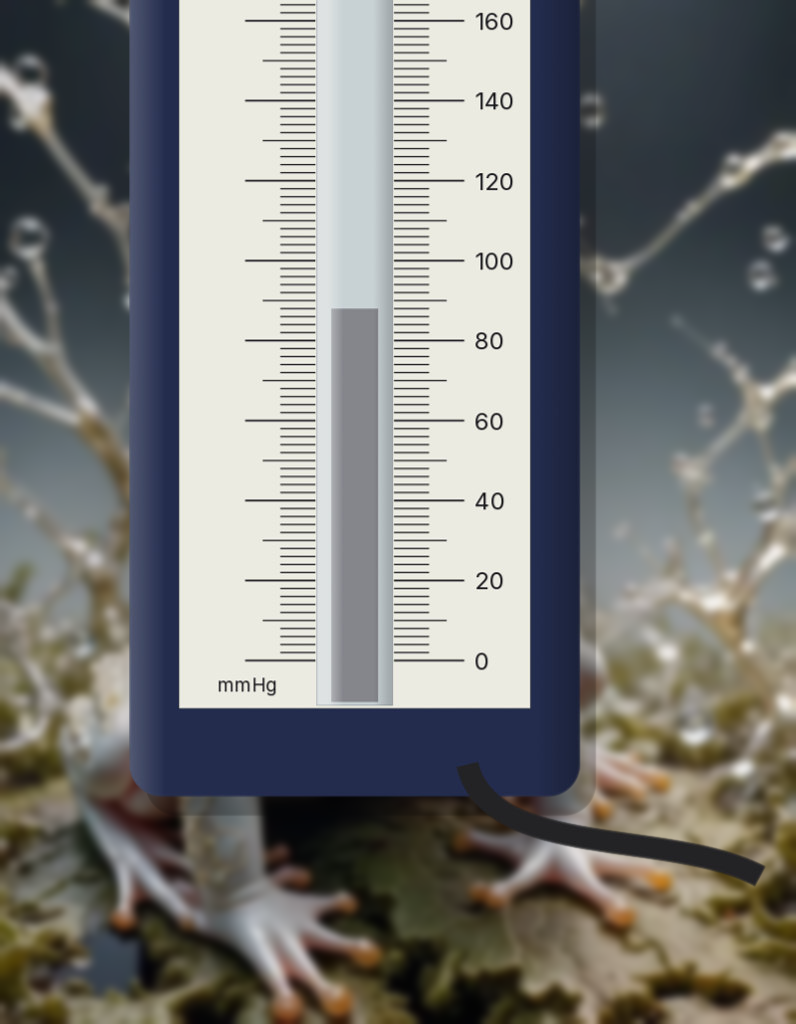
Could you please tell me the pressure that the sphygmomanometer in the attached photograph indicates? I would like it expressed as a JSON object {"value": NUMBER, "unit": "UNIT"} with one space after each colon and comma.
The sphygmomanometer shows {"value": 88, "unit": "mmHg"}
